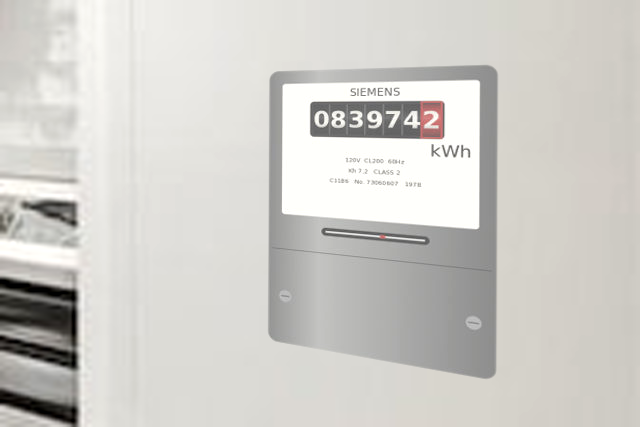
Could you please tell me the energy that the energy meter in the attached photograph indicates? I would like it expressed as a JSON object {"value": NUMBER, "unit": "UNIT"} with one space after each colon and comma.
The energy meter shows {"value": 83974.2, "unit": "kWh"}
